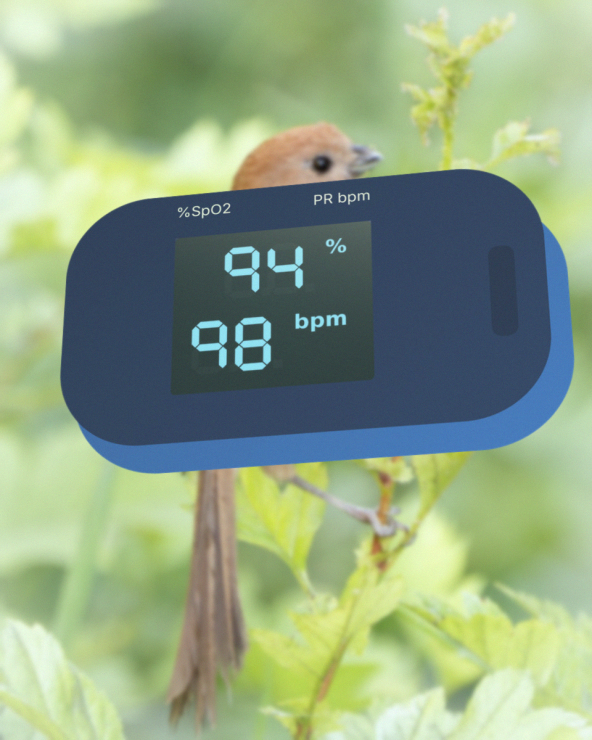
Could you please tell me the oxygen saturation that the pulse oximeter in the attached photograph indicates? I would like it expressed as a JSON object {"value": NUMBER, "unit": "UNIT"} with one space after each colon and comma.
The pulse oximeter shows {"value": 94, "unit": "%"}
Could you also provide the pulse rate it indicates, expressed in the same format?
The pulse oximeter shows {"value": 98, "unit": "bpm"}
